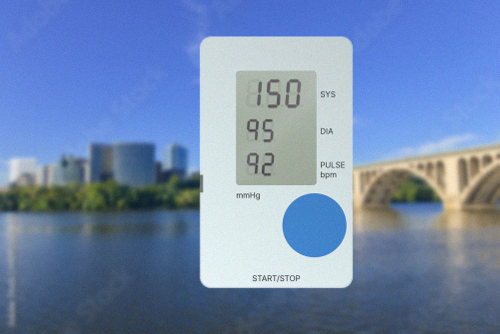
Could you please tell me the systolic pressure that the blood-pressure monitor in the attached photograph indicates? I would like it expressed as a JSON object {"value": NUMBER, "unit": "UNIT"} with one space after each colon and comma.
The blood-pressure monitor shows {"value": 150, "unit": "mmHg"}
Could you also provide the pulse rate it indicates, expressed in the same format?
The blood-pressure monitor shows {"value": 92, "unit": "bpm"}
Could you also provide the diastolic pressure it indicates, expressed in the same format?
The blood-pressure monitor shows {"value": 95, "unit": "mmHg"}
